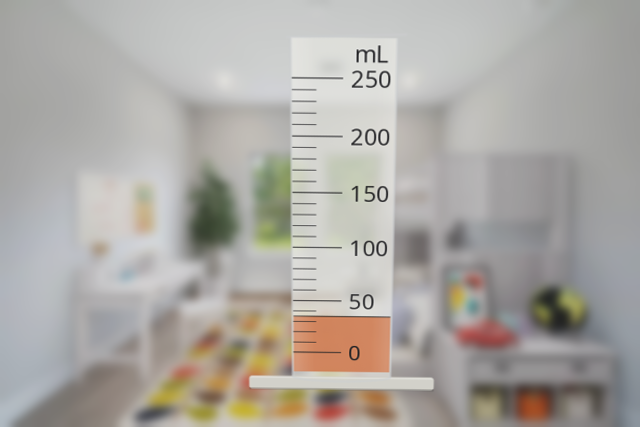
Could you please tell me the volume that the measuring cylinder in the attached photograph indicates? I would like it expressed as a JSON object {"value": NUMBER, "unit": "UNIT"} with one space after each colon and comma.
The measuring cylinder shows {"value": 35, "unit": "mL"}
